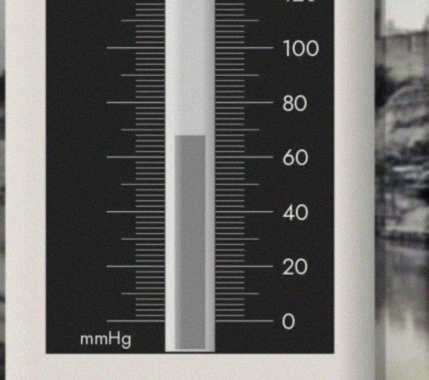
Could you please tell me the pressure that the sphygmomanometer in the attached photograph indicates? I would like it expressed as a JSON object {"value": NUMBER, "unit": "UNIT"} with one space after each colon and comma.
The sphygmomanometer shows {"value": 68, "unit": "mmHg"}
